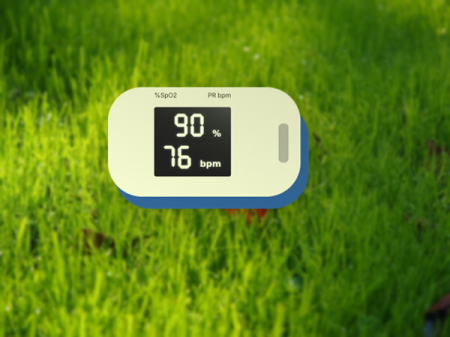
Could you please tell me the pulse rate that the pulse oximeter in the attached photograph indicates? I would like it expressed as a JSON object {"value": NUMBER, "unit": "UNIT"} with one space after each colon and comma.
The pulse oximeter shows {"value": 76, "unit": "bpm"}
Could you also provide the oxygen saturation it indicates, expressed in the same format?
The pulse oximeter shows {"value": 90, "unit": "%"}
